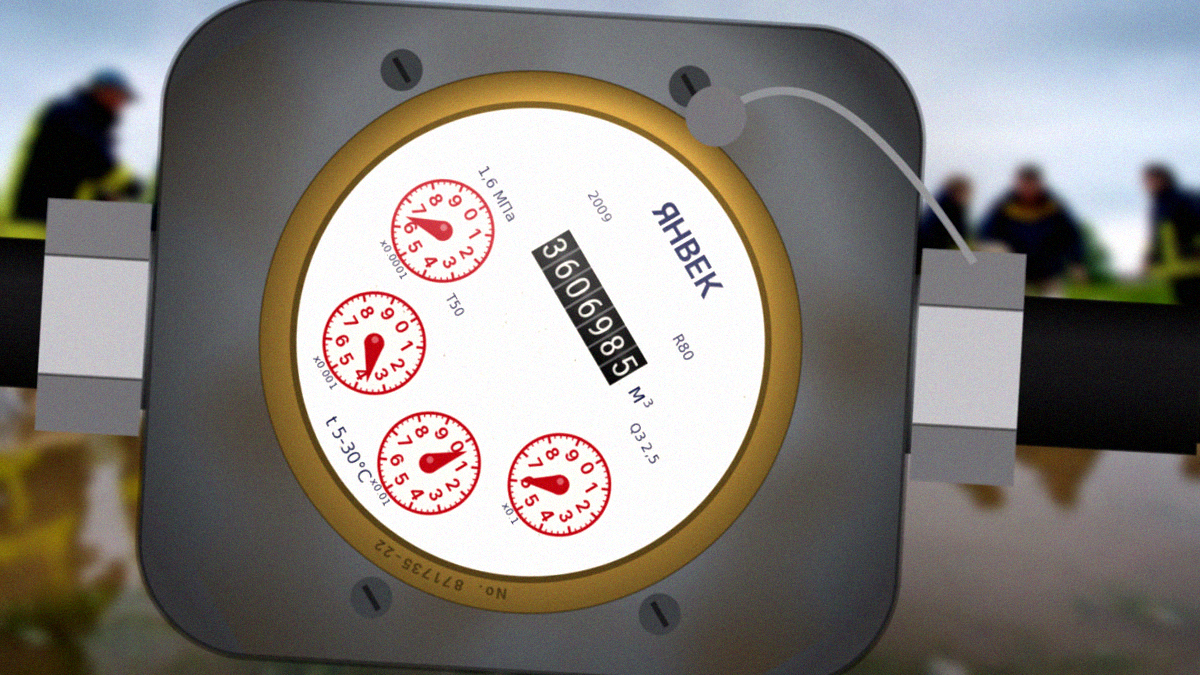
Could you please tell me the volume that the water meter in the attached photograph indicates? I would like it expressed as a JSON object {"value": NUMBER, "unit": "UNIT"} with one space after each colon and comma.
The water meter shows {"value": 3606985.6036, "unit": "m³"}
